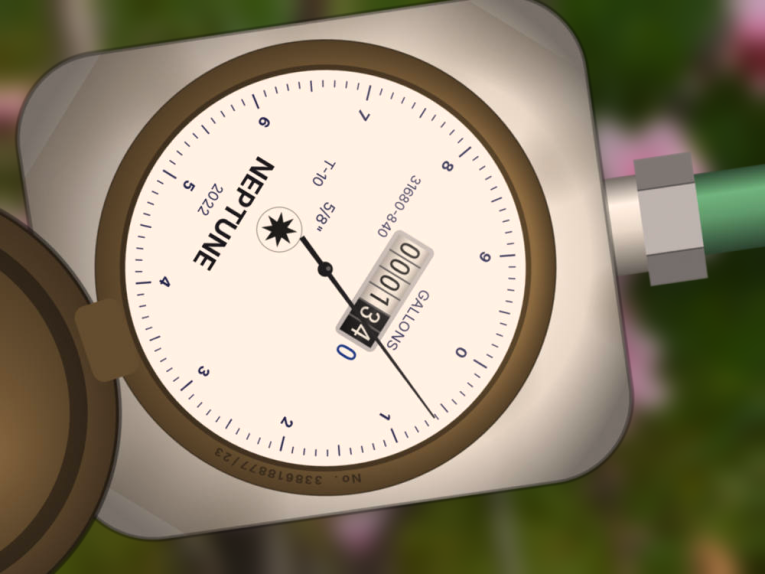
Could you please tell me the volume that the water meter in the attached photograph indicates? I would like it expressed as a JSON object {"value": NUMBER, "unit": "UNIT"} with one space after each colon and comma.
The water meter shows {"value": 1340.6, "unit": "gal"}
